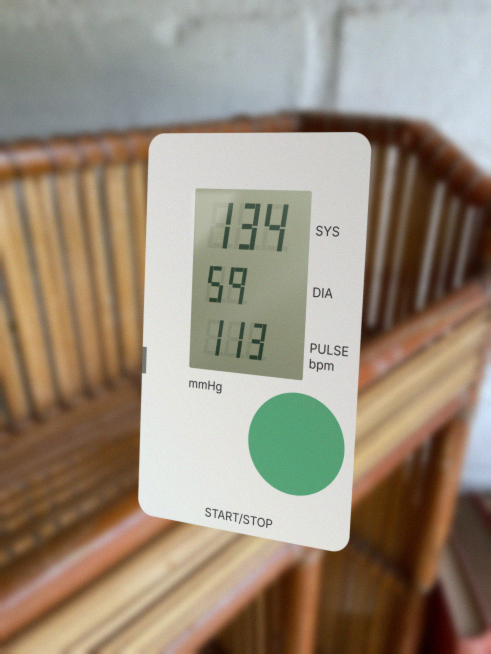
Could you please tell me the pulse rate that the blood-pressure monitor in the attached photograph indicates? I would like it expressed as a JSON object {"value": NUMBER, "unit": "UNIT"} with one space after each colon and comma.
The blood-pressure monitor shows {"value": 113, "unit": "bpm"}
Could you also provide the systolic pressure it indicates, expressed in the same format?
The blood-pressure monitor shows {"value": 134, "unit": "mmHg"}
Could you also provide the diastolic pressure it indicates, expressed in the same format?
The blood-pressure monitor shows {"value": 59, "unit": "mmHg"}
